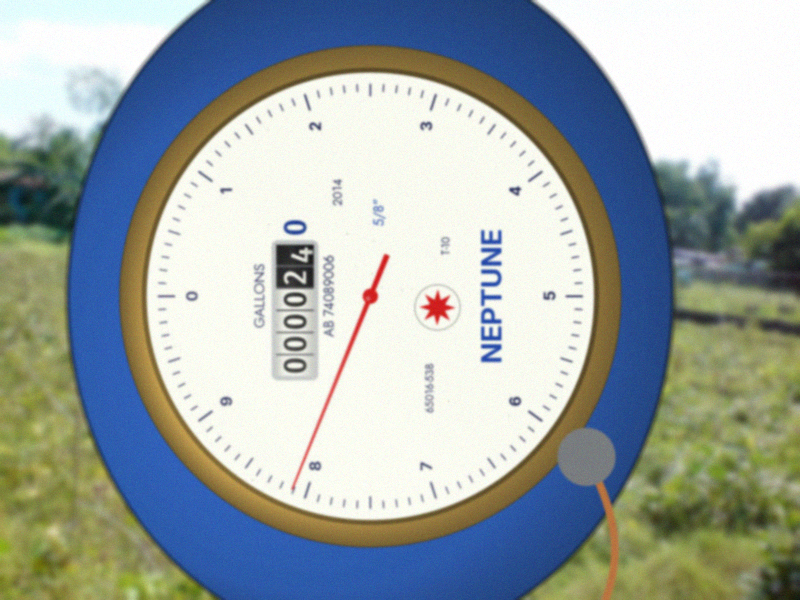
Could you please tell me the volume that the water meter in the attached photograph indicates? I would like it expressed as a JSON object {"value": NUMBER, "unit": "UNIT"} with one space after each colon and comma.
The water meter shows {"value": 238.1, "unit": "gal"}
